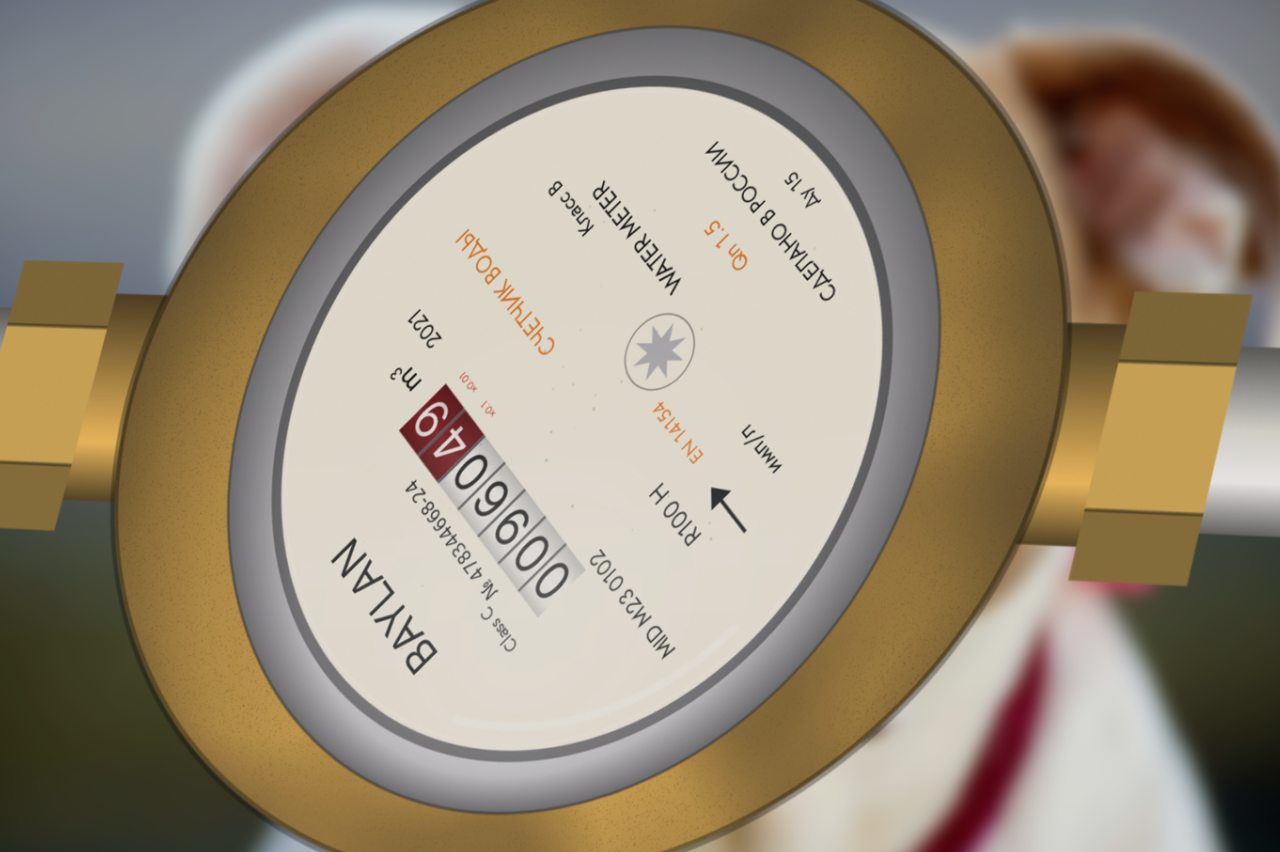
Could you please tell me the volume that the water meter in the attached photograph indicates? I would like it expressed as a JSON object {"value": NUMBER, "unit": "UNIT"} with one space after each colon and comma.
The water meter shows {"value": 960.49, "unit": "m³"}
